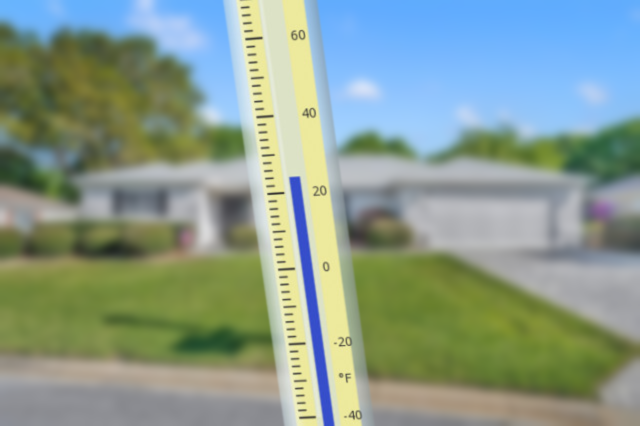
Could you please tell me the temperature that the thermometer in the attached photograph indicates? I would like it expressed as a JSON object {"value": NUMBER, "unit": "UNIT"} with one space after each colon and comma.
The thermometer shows {"value": 24, "unit": "°F"}
